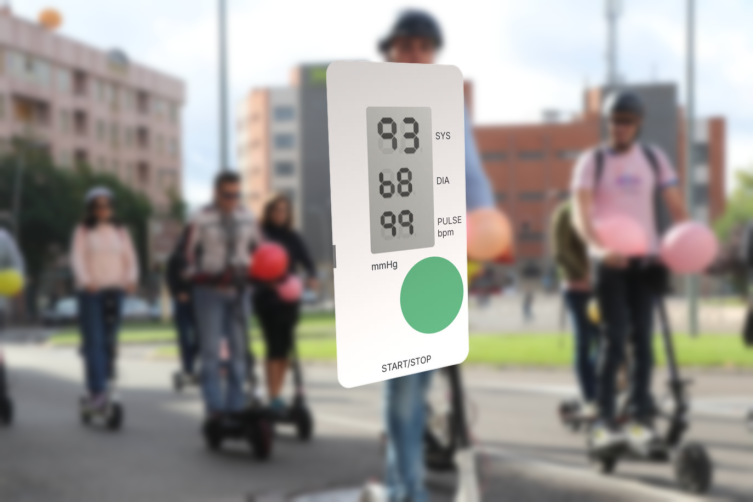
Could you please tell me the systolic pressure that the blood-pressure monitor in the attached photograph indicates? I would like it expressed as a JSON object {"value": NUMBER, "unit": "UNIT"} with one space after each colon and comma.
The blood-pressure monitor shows {"value": 93, "unit": "mmHg"}
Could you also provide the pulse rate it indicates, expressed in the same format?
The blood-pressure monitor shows {"value": 99, "unit": "bpm"}
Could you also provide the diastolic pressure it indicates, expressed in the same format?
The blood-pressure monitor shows {"value": 68, "unit": "mmHg"}
